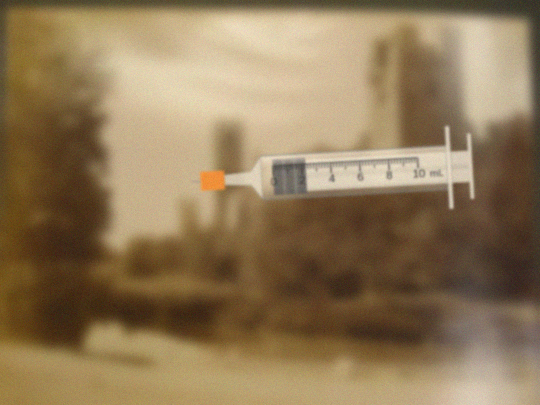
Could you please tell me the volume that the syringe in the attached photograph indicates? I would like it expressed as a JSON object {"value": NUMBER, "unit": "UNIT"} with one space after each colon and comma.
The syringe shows {"value": 0, "unit": "mL"}
